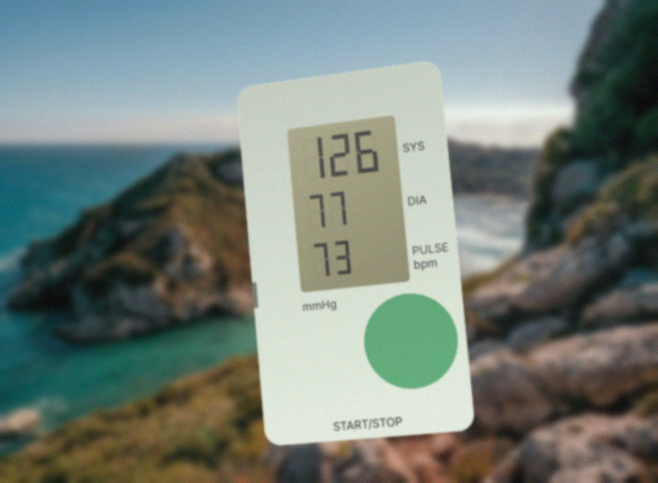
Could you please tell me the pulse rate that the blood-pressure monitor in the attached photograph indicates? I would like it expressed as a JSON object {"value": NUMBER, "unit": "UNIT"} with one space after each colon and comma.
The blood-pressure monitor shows {"value": 73, "unit": "bpm"}
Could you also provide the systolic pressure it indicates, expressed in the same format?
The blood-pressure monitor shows {"value": 126, "unit": "mmHg"}
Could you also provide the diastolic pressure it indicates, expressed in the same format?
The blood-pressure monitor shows {"value": 77, "unit": "mmHg"}
